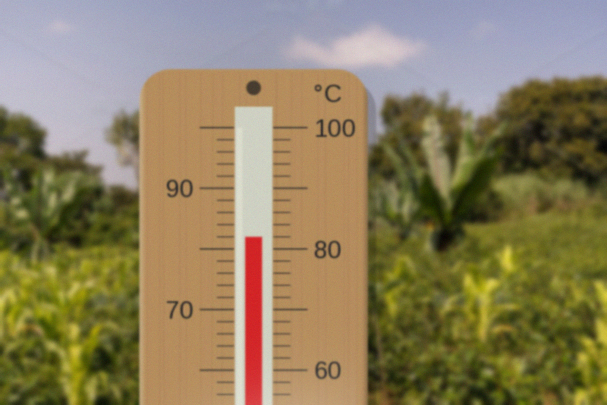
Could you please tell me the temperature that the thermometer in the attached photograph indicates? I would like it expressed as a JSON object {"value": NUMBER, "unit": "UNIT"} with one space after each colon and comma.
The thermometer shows {"value": 82, "unit": "°C"}
